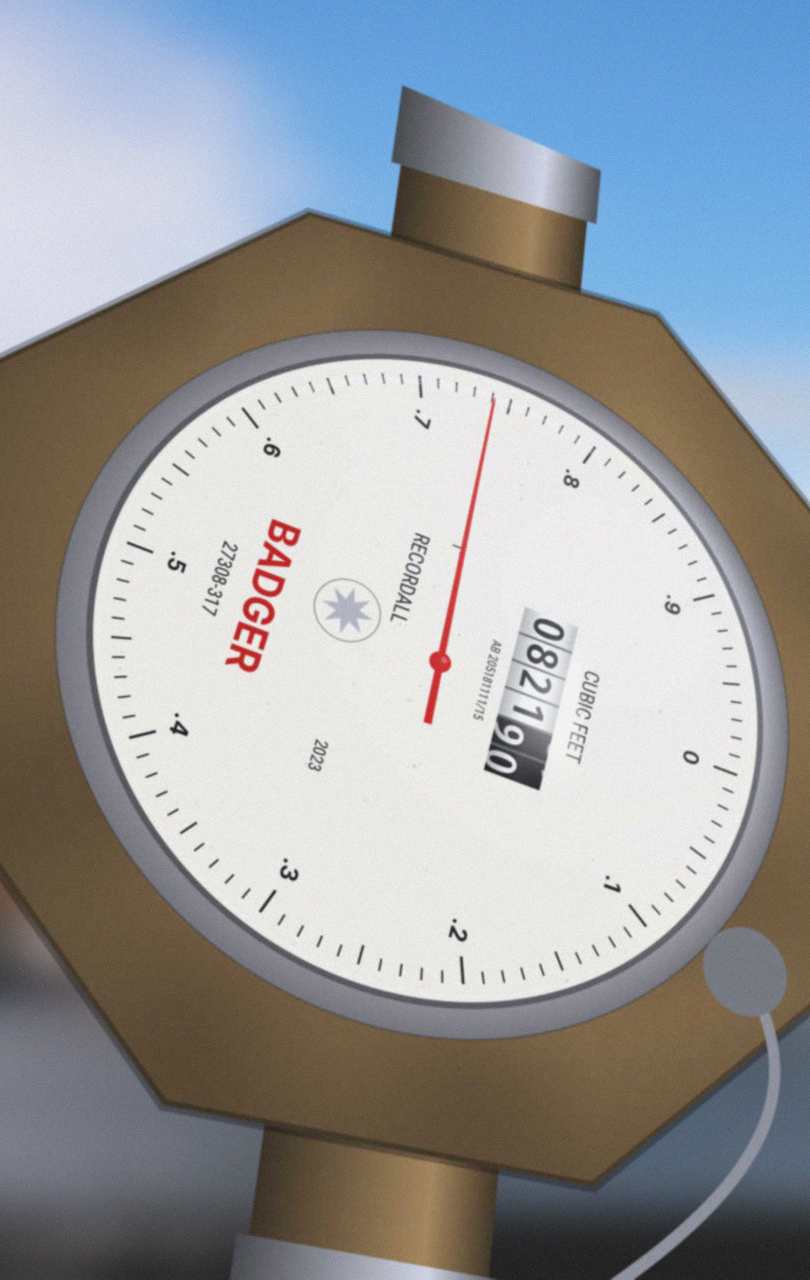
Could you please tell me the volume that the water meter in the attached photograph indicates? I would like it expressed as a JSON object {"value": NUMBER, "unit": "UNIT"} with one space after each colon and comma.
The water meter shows {"value": 82189.74, "unit": "ft³"}
